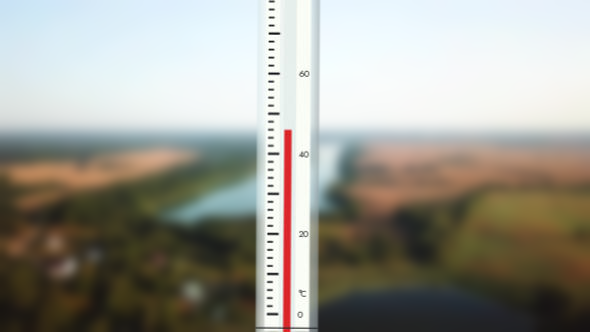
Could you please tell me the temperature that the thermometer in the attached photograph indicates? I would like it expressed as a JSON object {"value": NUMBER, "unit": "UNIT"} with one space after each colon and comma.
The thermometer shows {"value": 46, "unit": "°C"}
